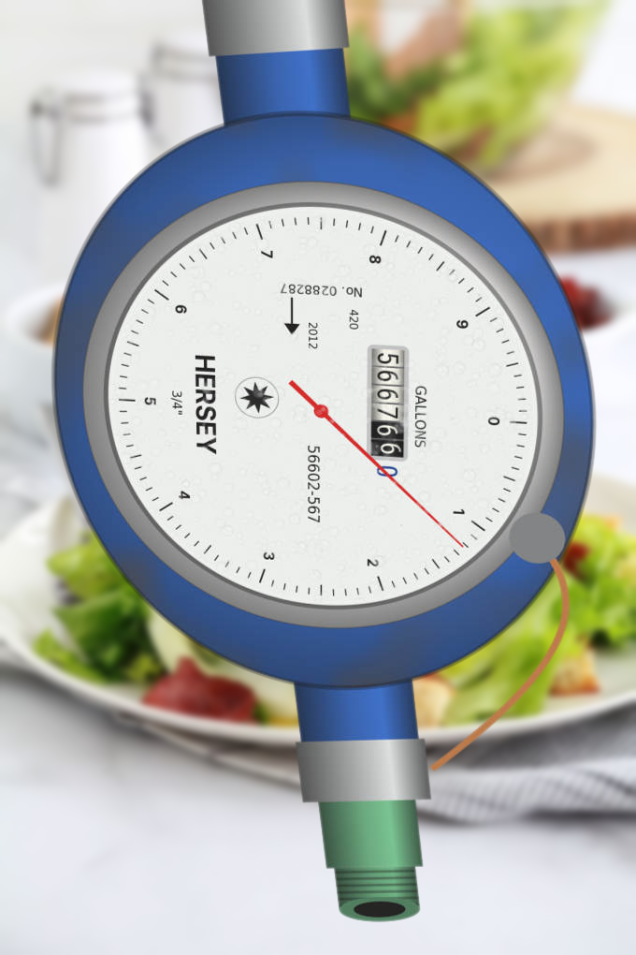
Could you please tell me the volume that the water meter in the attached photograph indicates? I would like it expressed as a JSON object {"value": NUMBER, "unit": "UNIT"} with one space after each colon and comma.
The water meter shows {"value": 5667661.2, "unit": "gal"}
